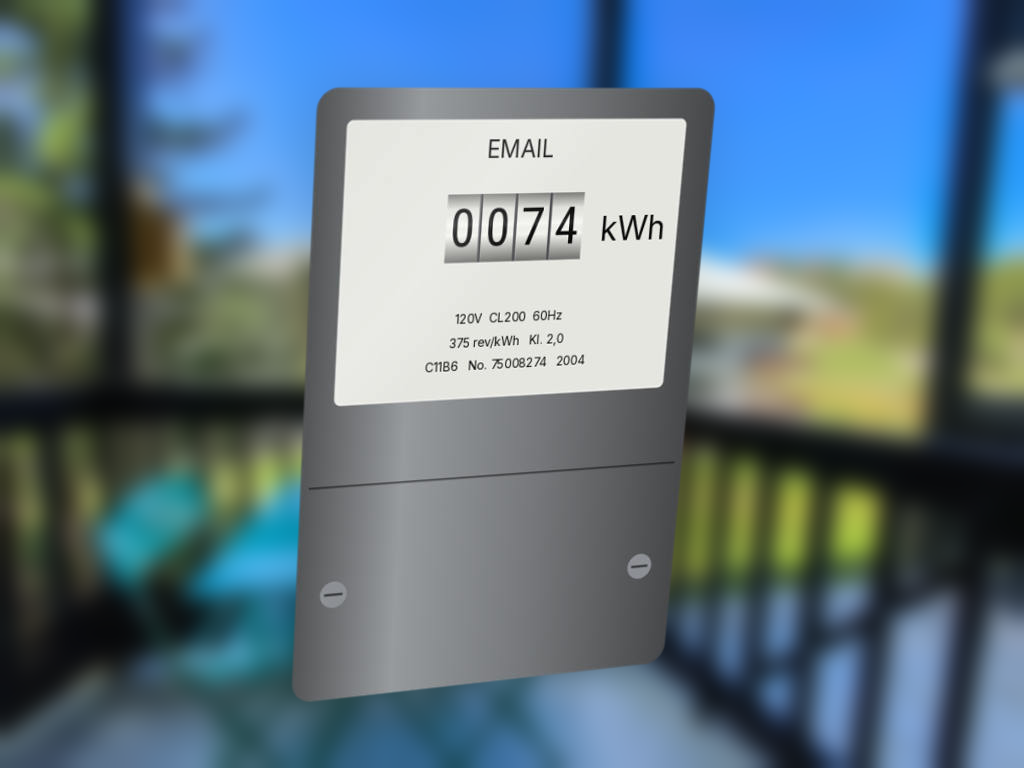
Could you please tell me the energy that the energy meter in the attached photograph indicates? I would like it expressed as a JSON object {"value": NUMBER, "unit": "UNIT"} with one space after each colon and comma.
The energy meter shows {"value": 74, "unit": "kWh"}
